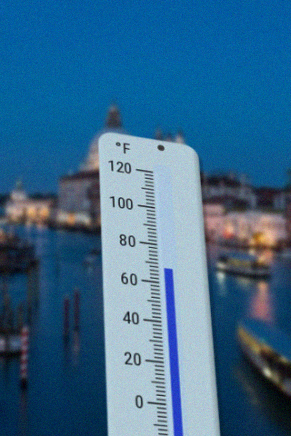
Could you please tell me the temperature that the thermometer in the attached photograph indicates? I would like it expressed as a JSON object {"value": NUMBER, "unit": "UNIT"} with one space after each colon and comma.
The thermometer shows {"value": 68, "unit": "°F"}
